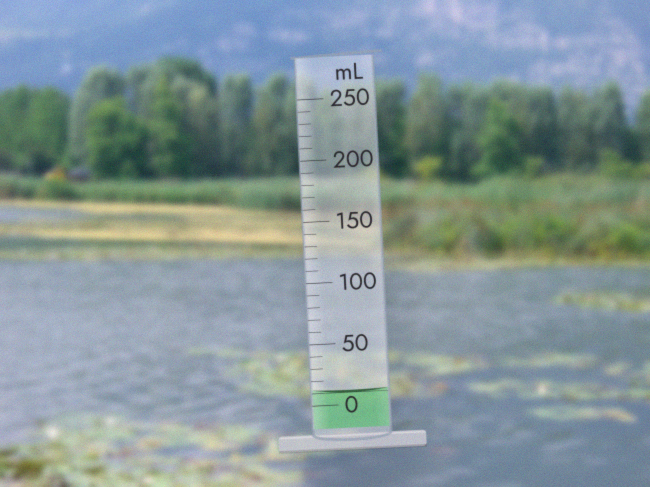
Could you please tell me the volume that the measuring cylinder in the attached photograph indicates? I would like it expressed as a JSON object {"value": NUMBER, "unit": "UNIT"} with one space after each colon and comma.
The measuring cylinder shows {"value": 10, "unit": "mL"}
